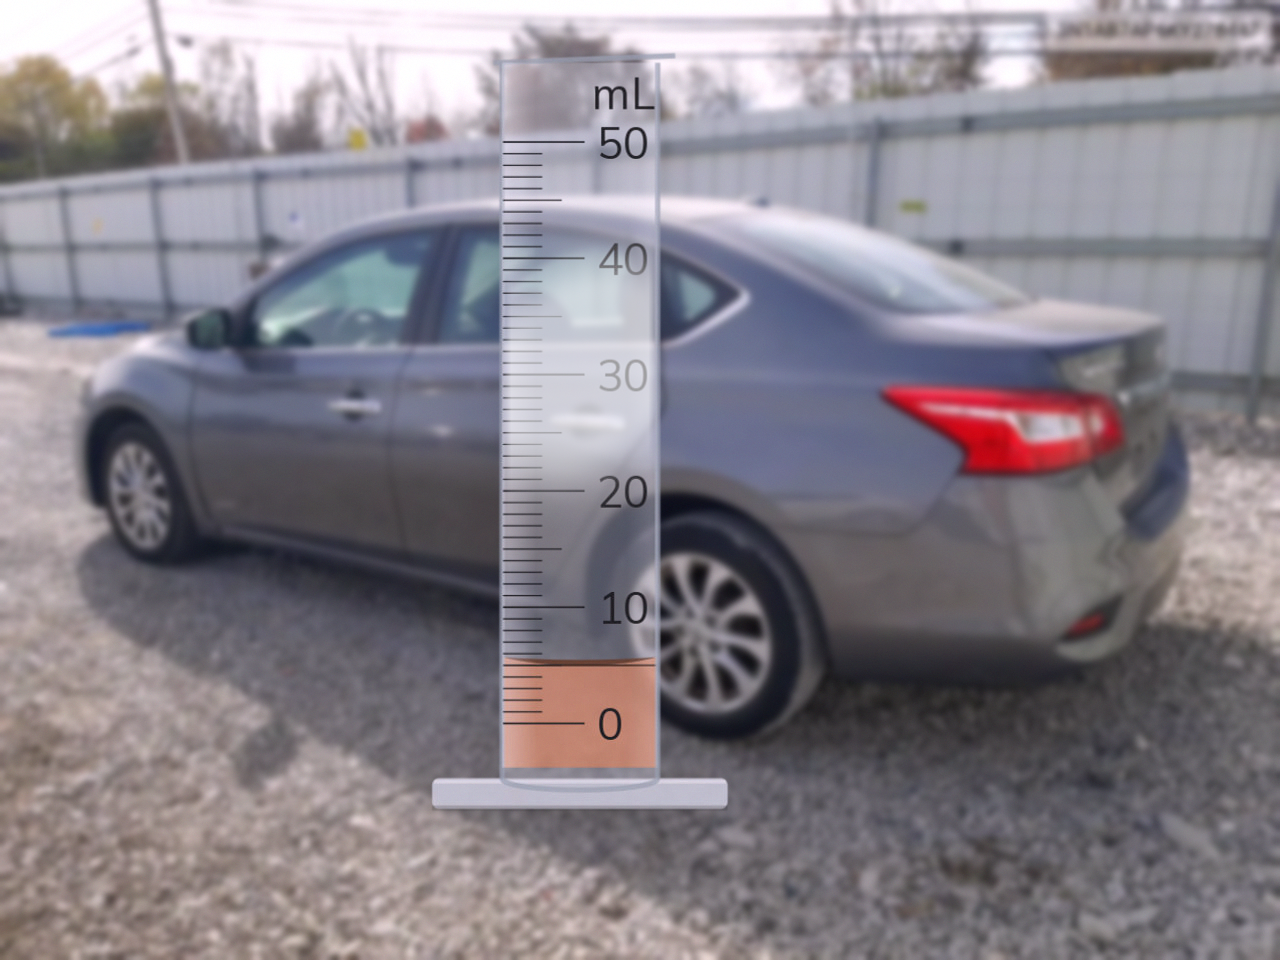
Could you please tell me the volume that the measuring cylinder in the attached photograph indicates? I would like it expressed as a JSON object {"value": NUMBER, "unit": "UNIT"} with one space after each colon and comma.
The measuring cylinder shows {"value": 5, "unit": "mL"}
